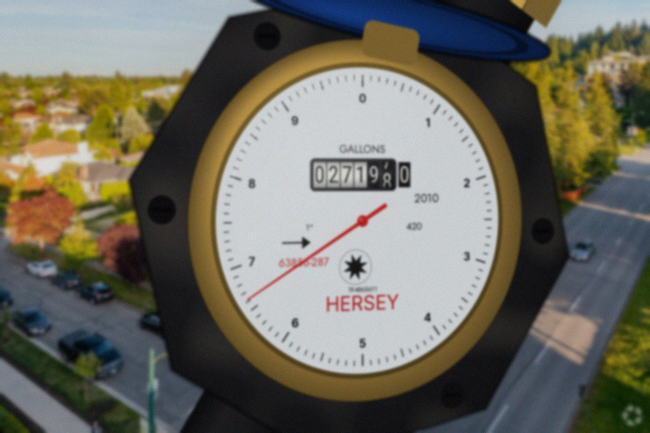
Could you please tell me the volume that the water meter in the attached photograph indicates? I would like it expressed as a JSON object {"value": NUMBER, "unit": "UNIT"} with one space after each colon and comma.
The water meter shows {"value": 271976.6, "unit": "gal"}
